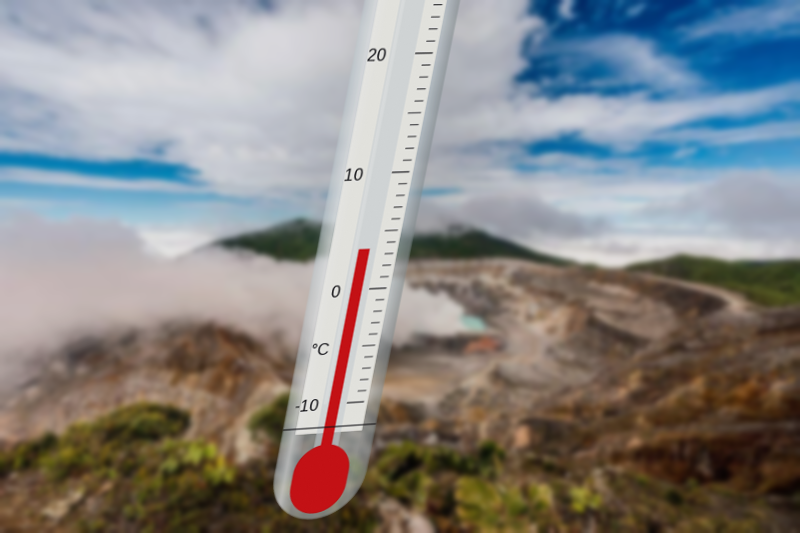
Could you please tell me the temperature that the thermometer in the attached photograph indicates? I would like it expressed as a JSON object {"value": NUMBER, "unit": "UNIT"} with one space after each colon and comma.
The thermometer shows {"value": 3.5, "unit": "°C"}
